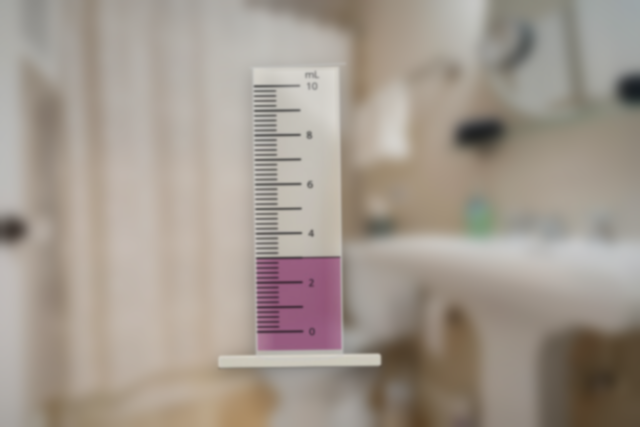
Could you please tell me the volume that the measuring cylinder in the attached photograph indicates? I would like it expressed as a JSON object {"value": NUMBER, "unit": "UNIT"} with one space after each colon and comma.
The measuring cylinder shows {"value": 3, "unit": "mL"}
